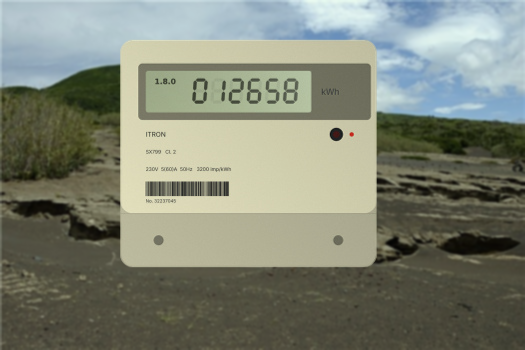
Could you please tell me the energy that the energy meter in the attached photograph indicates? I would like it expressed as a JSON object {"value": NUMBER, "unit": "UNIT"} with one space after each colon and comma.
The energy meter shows {"value": 12658, "unit": "kWh"}
